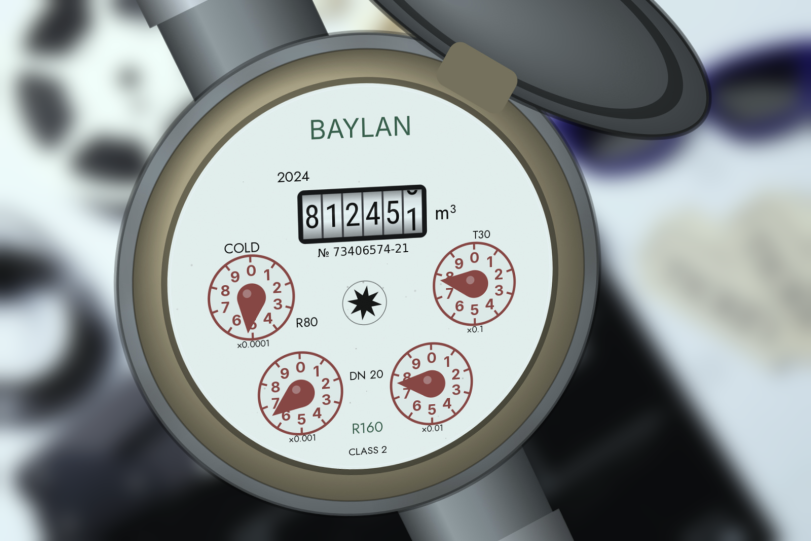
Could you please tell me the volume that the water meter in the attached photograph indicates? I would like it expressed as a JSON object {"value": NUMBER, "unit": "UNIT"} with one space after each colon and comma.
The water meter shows {"value": 812450.7765, "unit": "m³"}
